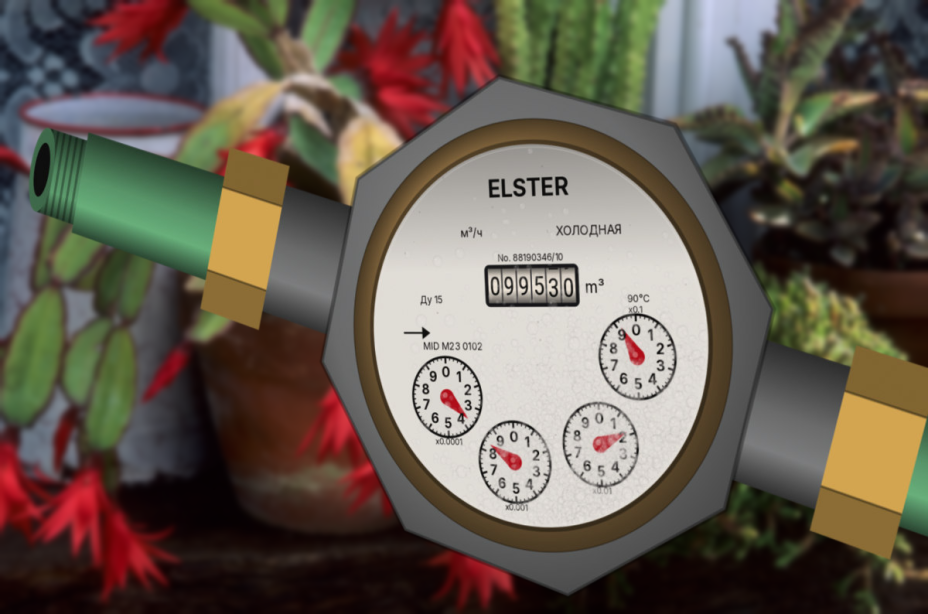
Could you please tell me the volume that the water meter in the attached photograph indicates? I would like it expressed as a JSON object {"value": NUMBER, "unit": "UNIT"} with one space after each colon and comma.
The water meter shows {"value": 99529.9183, "unit": "m³"}
